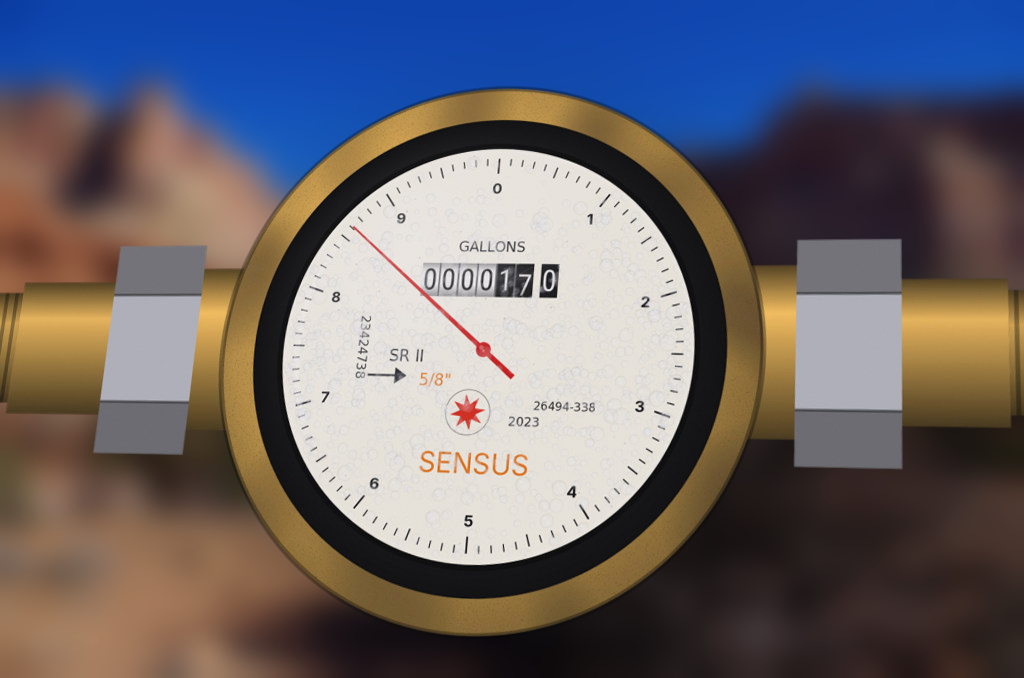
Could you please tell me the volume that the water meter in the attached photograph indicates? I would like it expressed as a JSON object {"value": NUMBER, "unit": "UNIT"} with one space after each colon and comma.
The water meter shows {"value": 168.6, "unit": "gal"}
